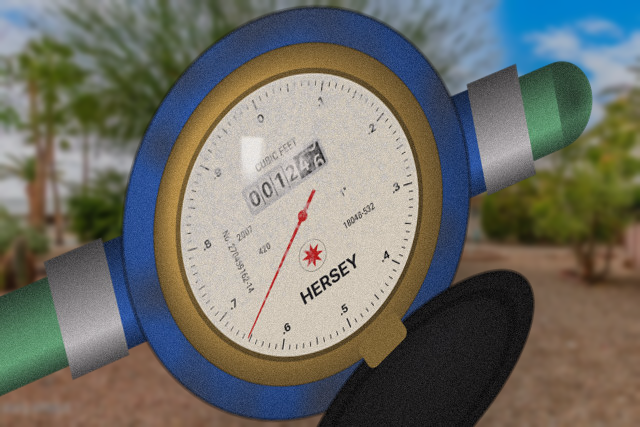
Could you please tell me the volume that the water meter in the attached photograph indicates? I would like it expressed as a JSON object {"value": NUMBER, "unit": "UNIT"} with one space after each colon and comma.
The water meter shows {"value": 1245.65, "unit": "ft³"}
